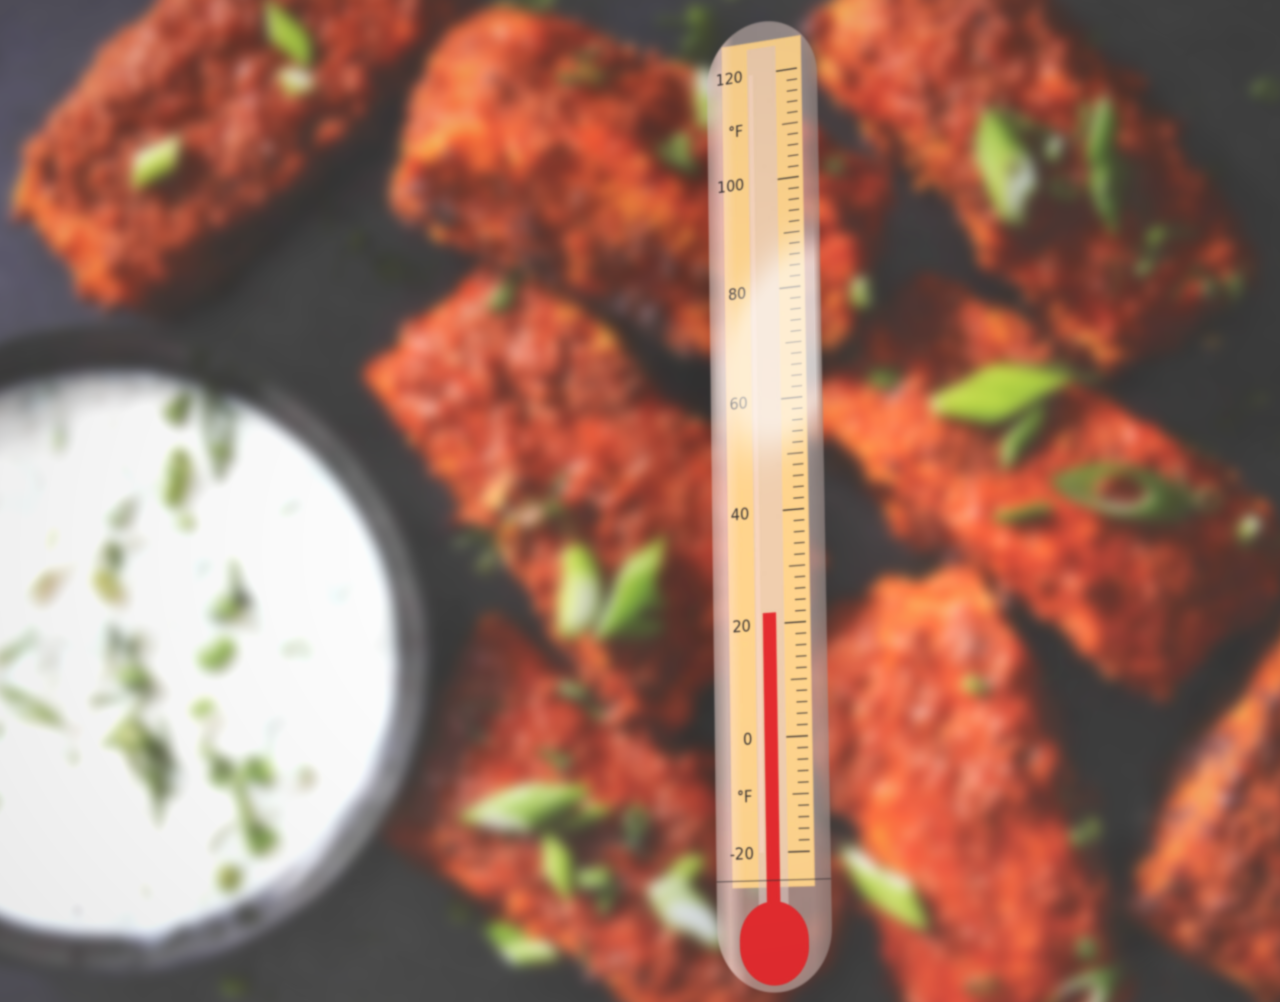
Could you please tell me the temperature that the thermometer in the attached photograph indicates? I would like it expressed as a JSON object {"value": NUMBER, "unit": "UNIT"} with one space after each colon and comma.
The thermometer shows {"value": 22, "unit": "°F"}
